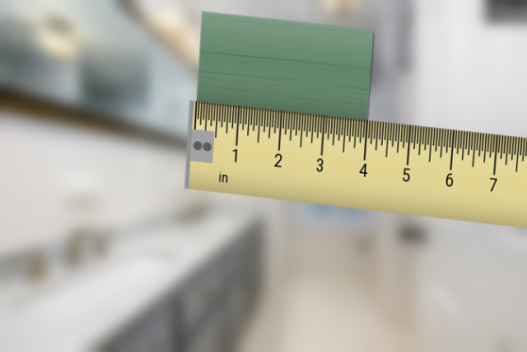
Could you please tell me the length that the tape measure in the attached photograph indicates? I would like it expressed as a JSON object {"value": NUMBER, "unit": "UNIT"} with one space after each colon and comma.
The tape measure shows {"value": 4, "unit": "in"}
